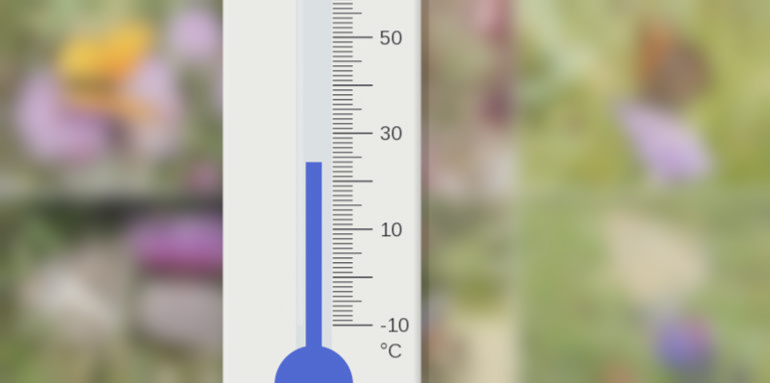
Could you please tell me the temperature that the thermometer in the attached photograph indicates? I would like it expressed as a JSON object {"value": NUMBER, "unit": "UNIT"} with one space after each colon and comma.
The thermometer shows {"value": 24, "unit": "°C"}
